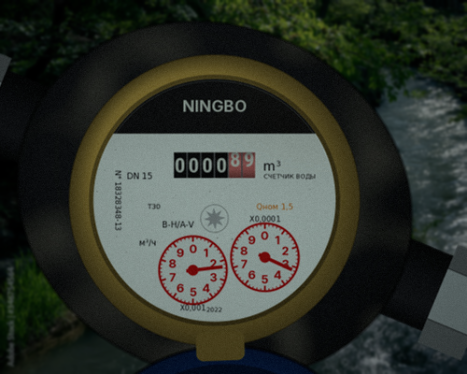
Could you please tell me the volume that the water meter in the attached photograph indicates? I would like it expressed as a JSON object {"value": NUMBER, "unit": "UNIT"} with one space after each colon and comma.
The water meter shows {"value": 0.8923, "unit": "m³"}
